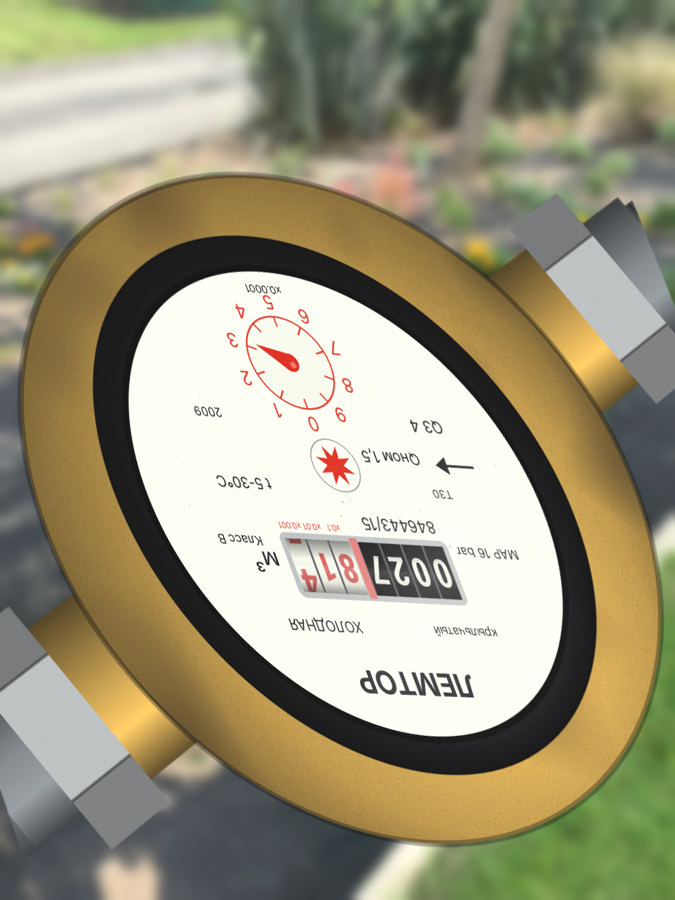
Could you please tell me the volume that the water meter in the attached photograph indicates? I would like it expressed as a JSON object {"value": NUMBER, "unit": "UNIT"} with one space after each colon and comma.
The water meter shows {"value": 27.8143, "unit": "m³"}
